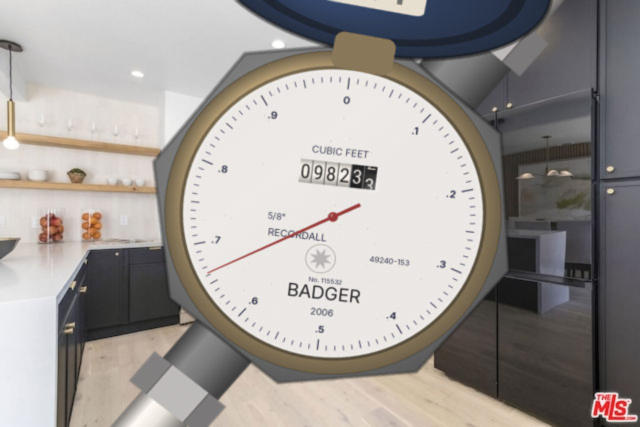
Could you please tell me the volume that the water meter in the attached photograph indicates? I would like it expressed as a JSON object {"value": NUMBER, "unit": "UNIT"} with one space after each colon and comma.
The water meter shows {"value": 98232.66, "unit": "ft³"}
